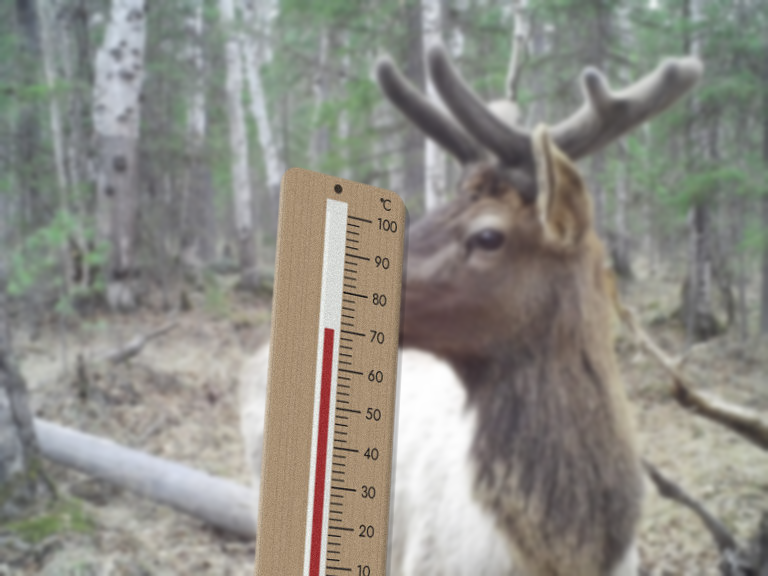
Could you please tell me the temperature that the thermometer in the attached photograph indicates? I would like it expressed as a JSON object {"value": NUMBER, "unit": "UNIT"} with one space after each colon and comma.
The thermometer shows {"value": 70, "unit": "°C"}
